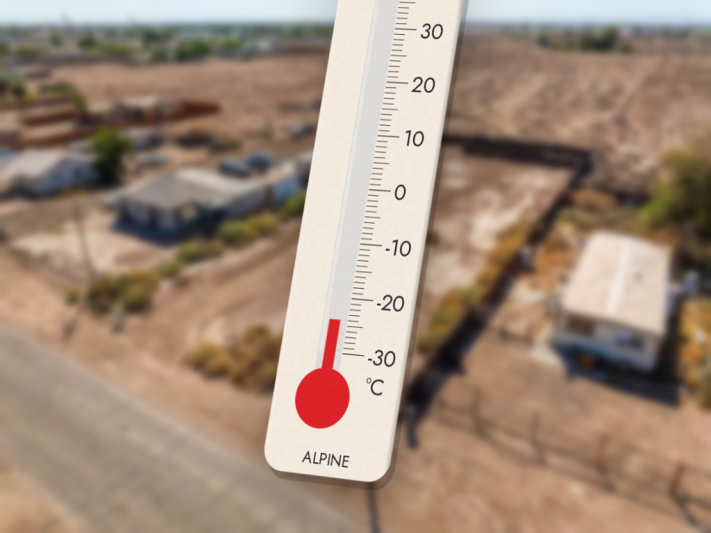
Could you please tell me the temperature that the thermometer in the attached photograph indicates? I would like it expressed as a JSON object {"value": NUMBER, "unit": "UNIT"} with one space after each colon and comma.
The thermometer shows {"value": -24, "unit": "°C"}
